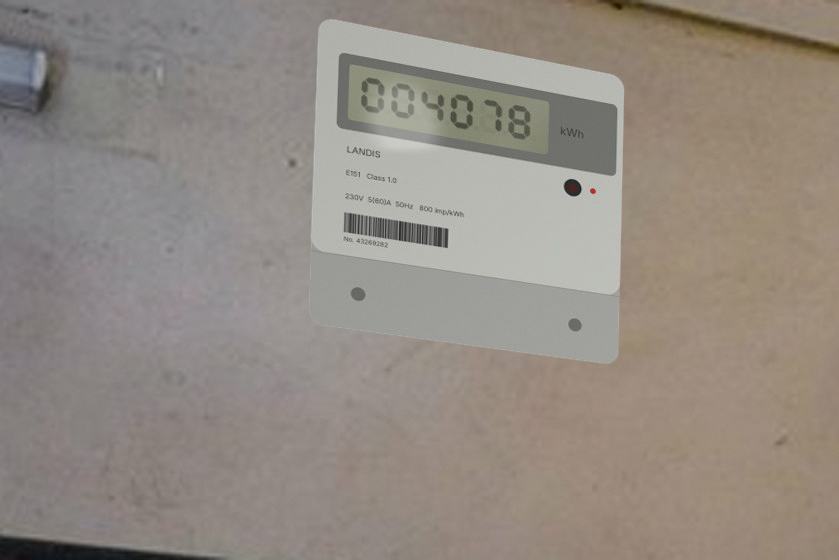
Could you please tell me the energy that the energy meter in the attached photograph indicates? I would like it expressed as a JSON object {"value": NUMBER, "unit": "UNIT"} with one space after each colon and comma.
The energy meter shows {"value": 4078, "unit": "kWh"}
